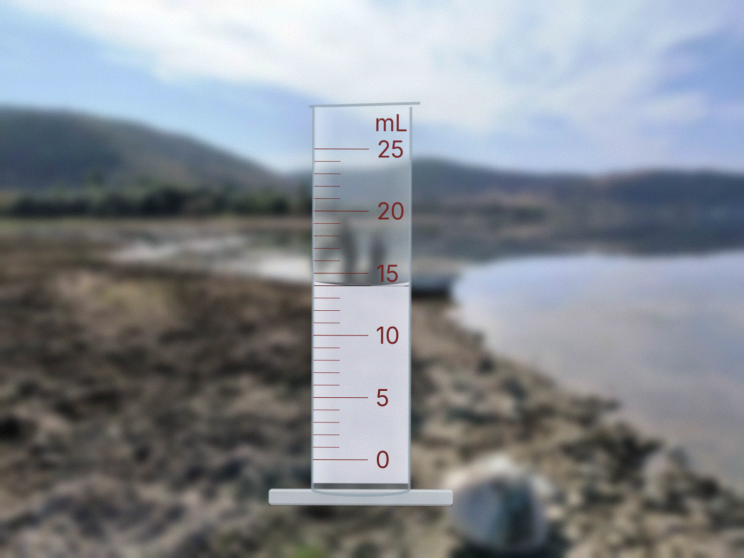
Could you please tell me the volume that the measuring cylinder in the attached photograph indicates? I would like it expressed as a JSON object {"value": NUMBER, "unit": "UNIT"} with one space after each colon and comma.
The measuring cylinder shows {"value": 14, "unit": "mL"}
